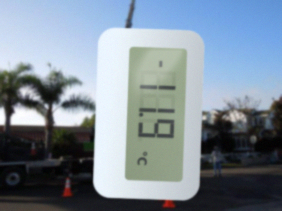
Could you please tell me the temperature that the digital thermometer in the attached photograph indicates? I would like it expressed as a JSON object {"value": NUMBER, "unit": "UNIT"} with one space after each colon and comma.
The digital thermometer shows {"value": -11.9, "unit": "°C"}
